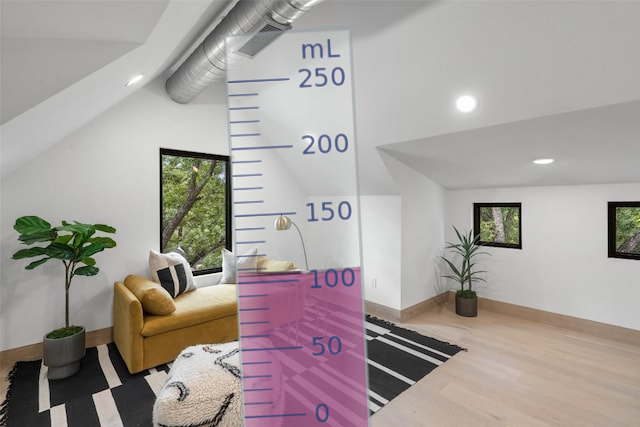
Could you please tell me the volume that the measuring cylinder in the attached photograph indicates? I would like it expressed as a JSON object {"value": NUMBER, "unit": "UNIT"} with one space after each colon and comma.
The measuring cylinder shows {"value": 105, "unit": "mL"}
